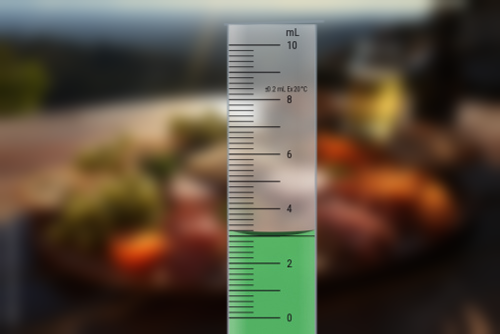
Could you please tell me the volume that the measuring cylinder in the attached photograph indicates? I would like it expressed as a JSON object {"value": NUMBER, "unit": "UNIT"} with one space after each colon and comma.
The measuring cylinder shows {"value": 3, "unit": "mL"}
